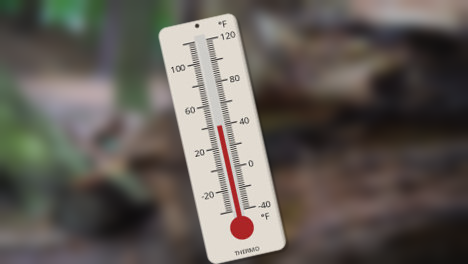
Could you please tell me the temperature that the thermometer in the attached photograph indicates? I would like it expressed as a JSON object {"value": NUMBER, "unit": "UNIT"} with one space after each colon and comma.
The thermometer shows {"value": 40, "unit": "°F"}
